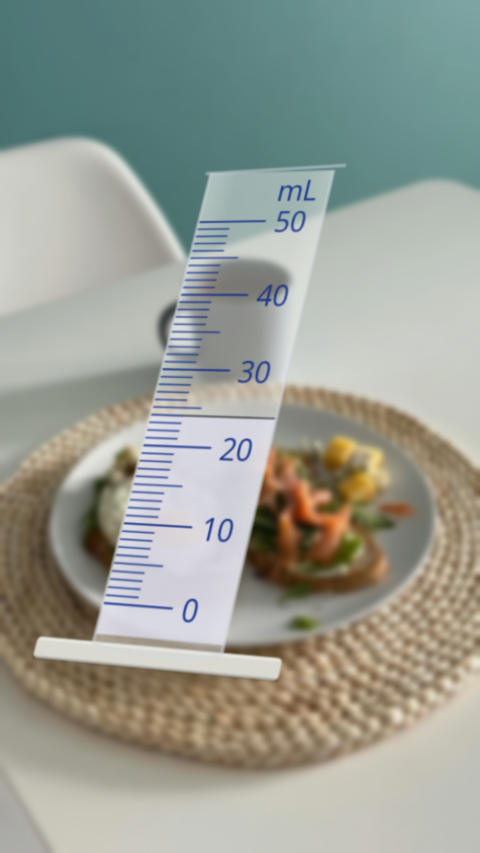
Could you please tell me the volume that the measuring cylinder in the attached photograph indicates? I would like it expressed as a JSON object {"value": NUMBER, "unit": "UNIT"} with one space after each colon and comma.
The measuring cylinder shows {"value": 24, "unit": "mL"}
